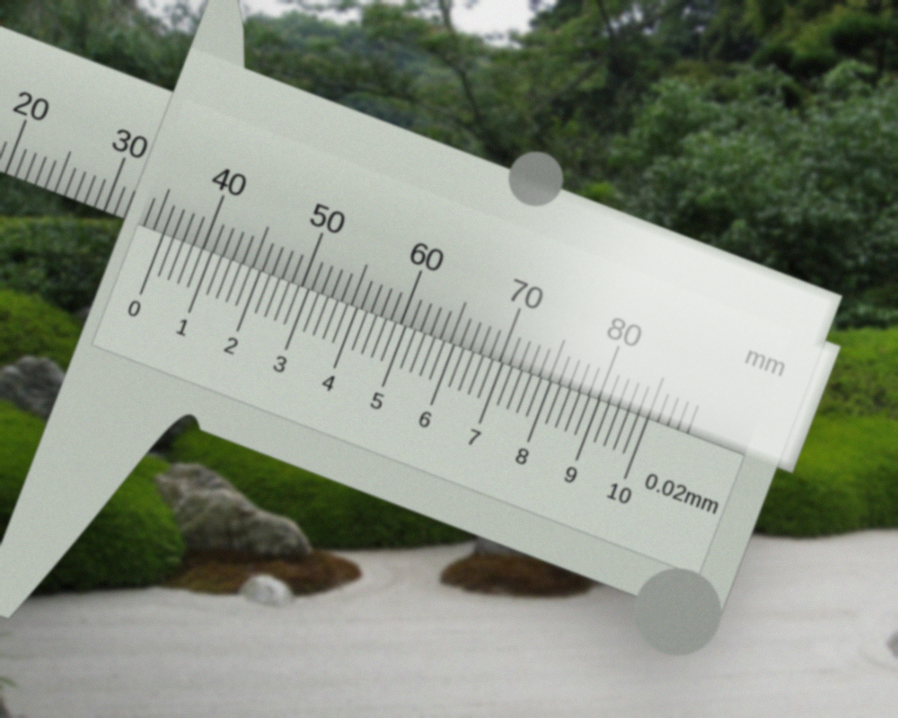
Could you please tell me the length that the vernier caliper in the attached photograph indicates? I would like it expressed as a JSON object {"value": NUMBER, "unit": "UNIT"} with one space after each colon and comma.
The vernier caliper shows {"value": 36.0, "unit": "mm"}
